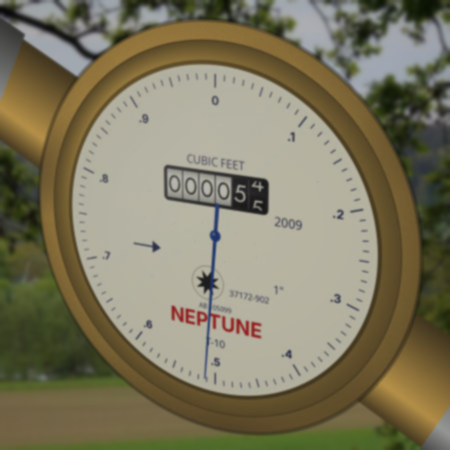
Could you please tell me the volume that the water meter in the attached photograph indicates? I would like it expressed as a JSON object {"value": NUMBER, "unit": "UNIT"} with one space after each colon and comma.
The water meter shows {"value": 54.51, "unit": "ft³"}
